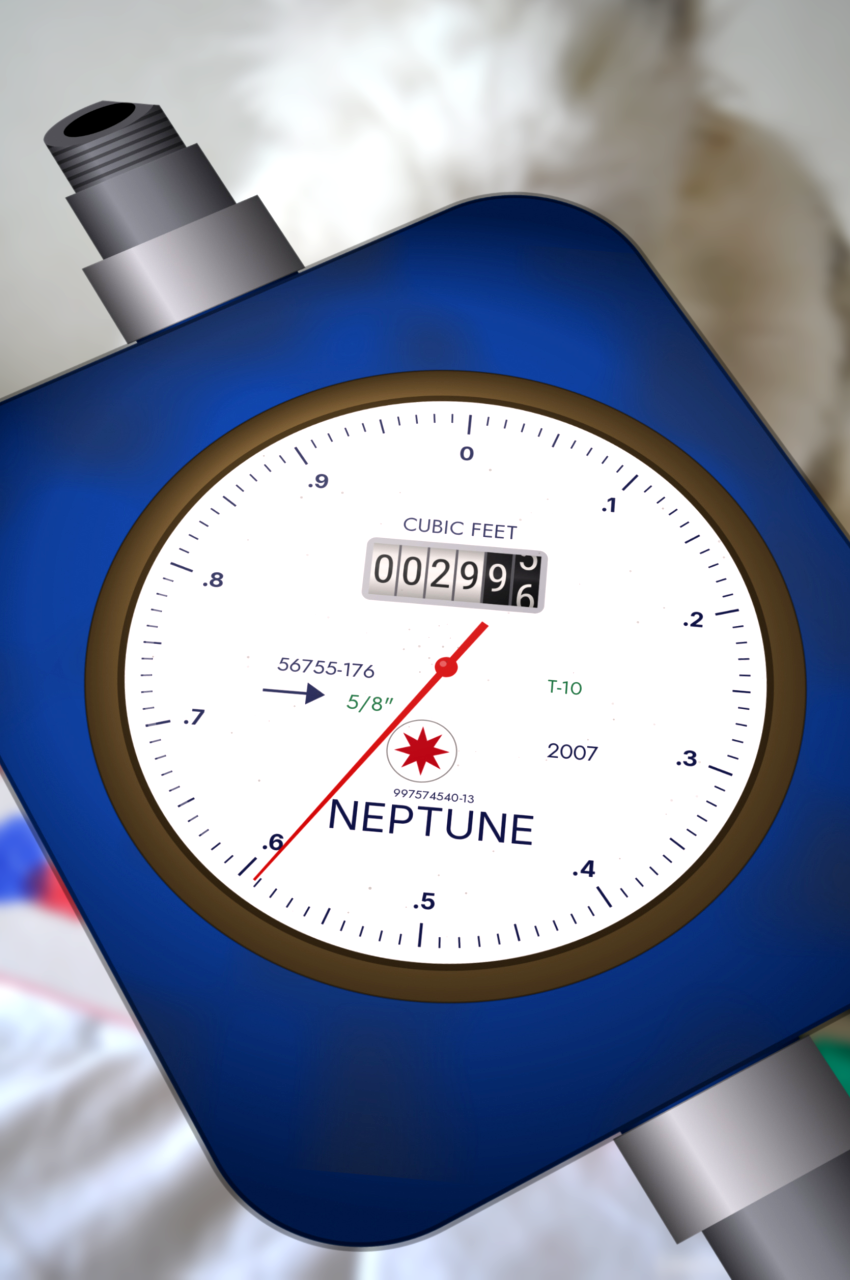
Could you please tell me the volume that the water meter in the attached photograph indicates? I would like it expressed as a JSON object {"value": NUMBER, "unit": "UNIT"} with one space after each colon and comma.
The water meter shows {"value": 2995.59, "unit": "ft³"}
